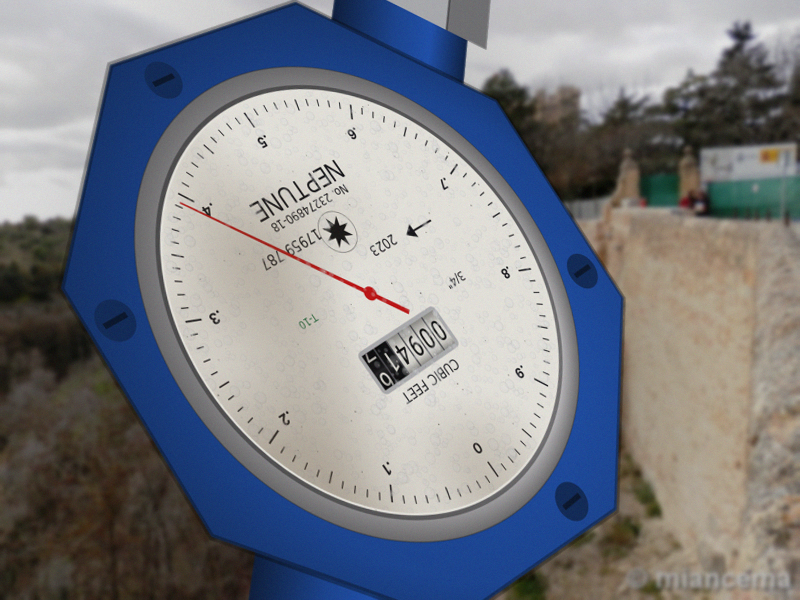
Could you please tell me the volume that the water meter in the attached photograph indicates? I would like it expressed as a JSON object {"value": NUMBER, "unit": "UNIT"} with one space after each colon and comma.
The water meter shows {"value": 9416.39, "unit": "ft³"}
